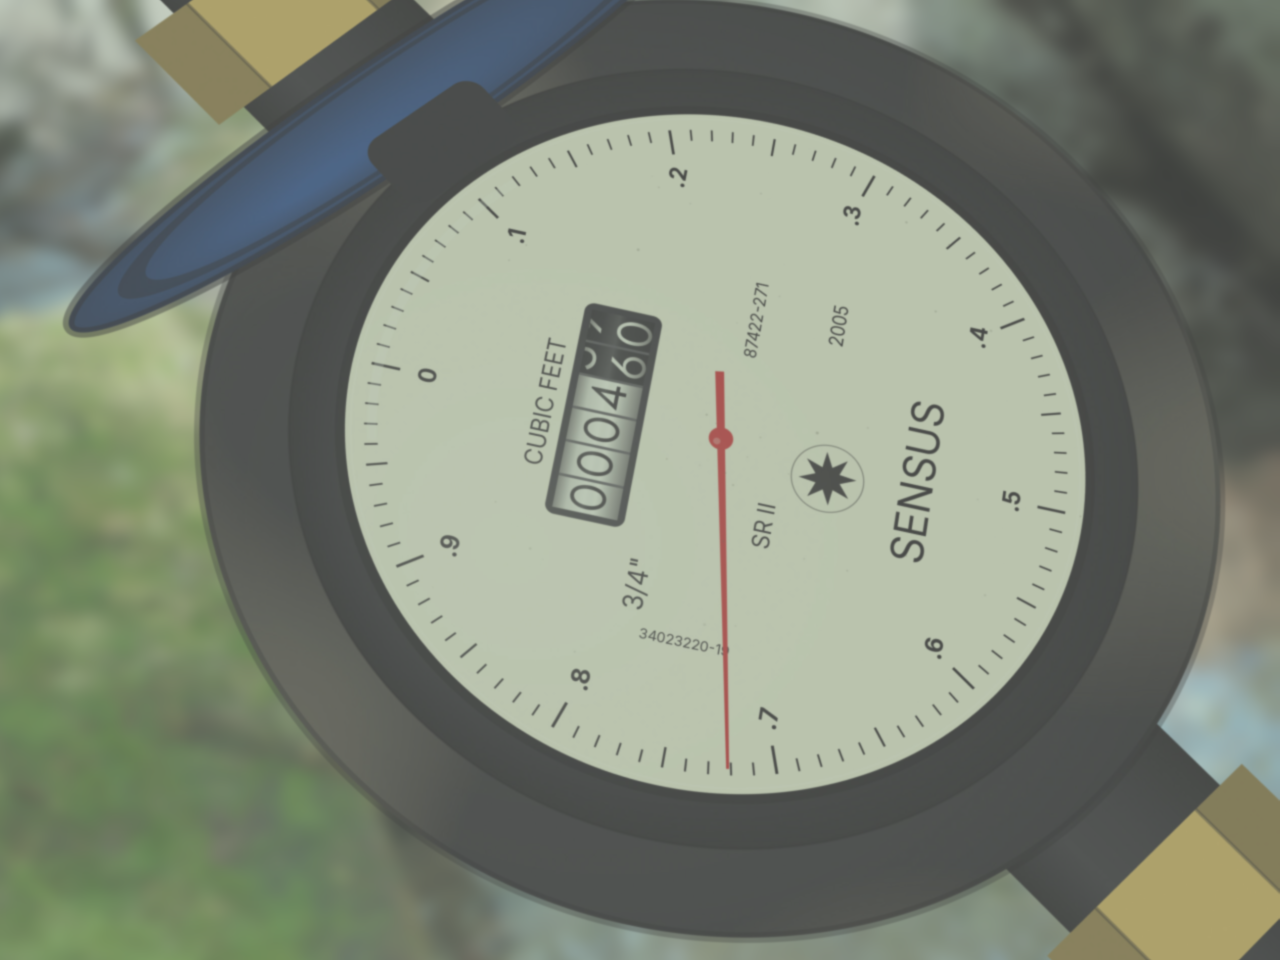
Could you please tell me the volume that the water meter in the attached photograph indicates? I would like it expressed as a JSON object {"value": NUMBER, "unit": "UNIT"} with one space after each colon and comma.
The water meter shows {"value": 459.72, "unit": "ft³"}
